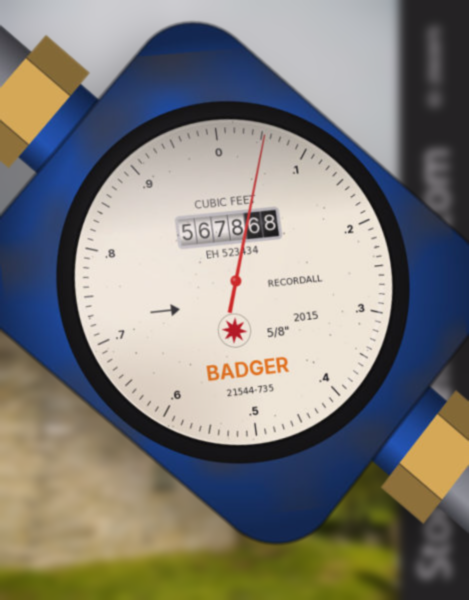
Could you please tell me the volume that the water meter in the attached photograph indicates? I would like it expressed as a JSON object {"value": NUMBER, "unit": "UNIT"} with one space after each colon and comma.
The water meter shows {"value": 567868.05, "unit": "ft³"}
